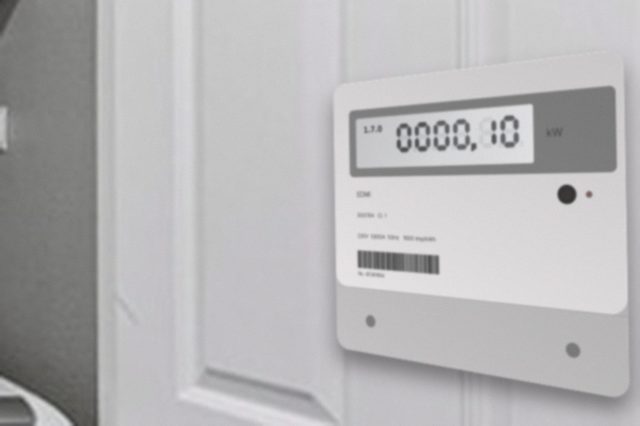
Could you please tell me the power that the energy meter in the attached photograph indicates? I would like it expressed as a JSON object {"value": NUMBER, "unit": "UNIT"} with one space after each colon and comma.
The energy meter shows {"value": 0.10, "unit": "kW"}
